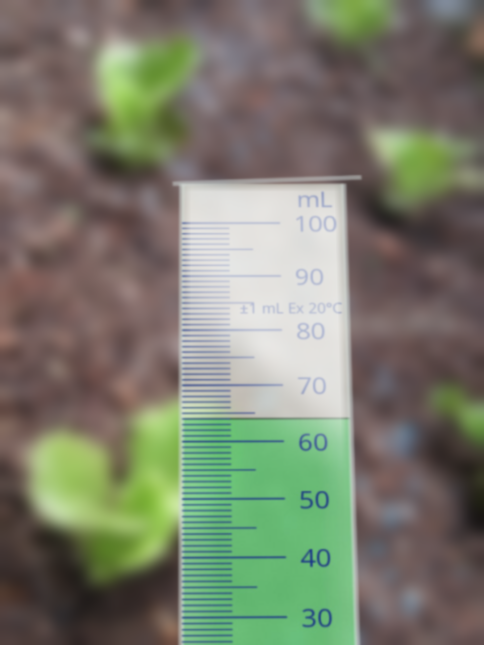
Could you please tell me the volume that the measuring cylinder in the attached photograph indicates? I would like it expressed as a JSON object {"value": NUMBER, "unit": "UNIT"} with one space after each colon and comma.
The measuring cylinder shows {"value": 64, "unit": "mL"}
